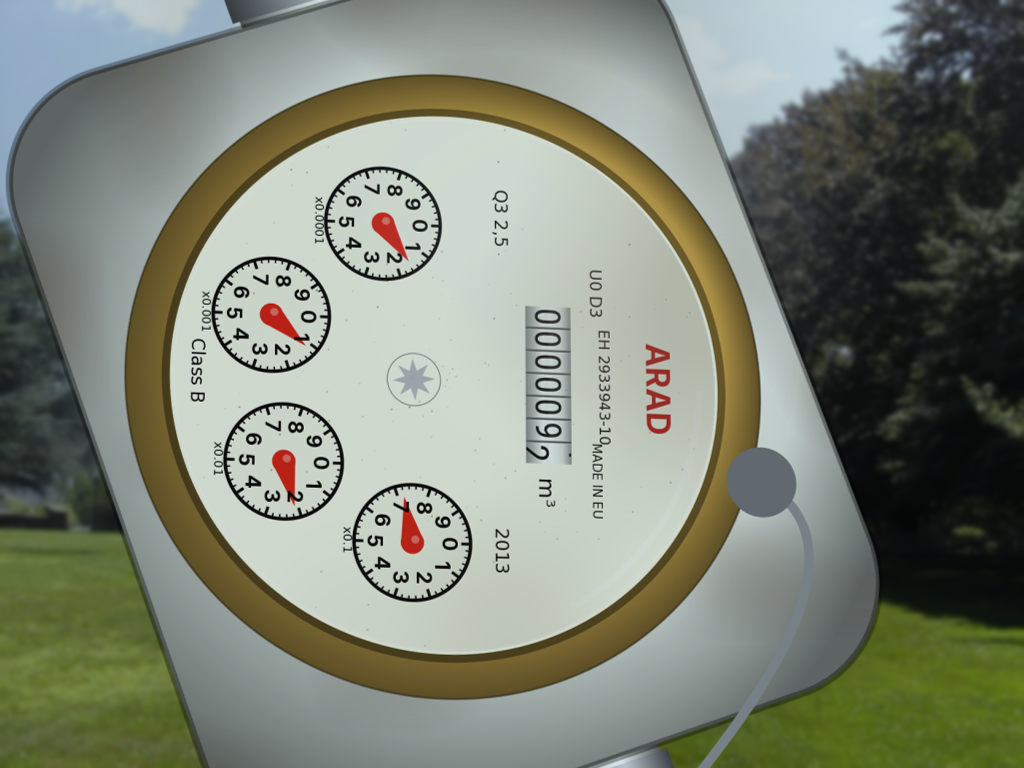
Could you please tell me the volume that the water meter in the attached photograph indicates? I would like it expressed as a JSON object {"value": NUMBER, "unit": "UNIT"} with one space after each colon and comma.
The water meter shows {"value": 91.7211, "unit": "m³"}
